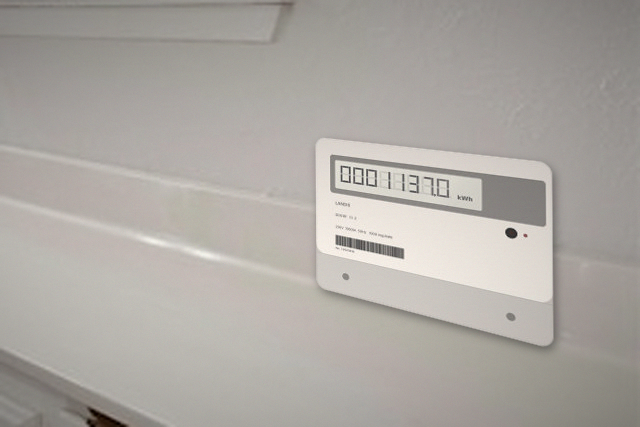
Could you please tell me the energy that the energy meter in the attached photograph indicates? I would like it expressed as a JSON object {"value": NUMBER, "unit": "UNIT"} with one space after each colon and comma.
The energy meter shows {"value": 1137.0, "unit": "kWh"}
